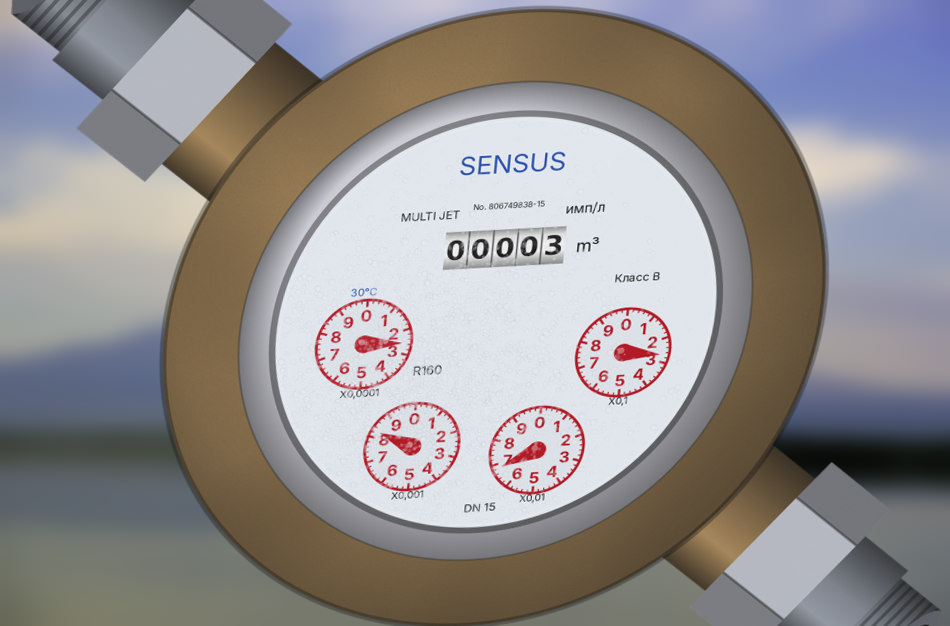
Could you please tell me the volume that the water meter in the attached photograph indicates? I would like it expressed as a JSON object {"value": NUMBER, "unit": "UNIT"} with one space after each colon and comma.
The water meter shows {"value": 3.2682, "unit": "m³"}
